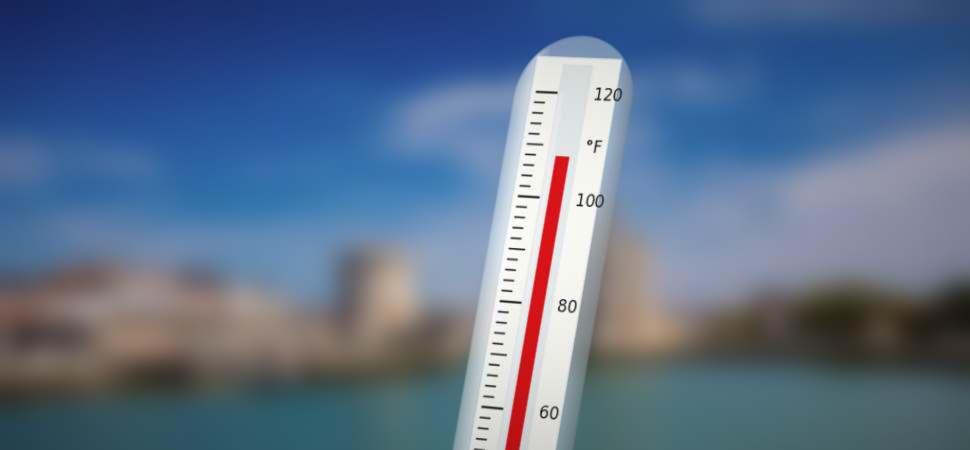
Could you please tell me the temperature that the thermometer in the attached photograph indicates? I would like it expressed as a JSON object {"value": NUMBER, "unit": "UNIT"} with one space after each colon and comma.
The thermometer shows {"value": 108, "unit": "°F"}
